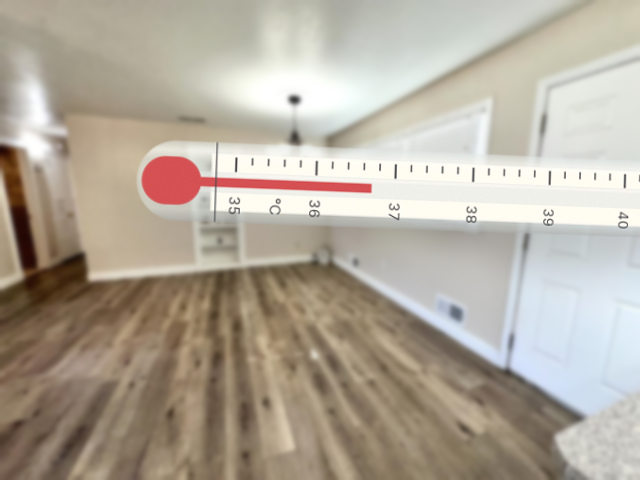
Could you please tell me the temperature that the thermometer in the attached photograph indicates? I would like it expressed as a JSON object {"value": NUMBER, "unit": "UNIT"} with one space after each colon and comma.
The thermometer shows {"value": 36.7, "unit": "°C"}
